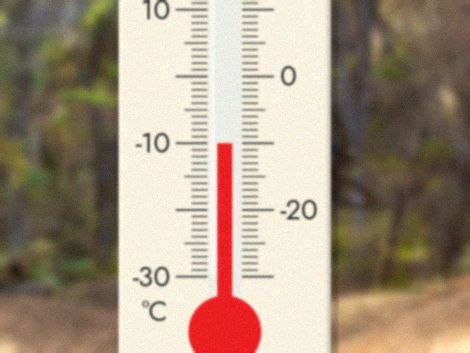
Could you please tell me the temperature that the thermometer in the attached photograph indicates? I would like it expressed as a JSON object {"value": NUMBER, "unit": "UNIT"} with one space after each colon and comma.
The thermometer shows {"value": -10, "unit": "°C"}
